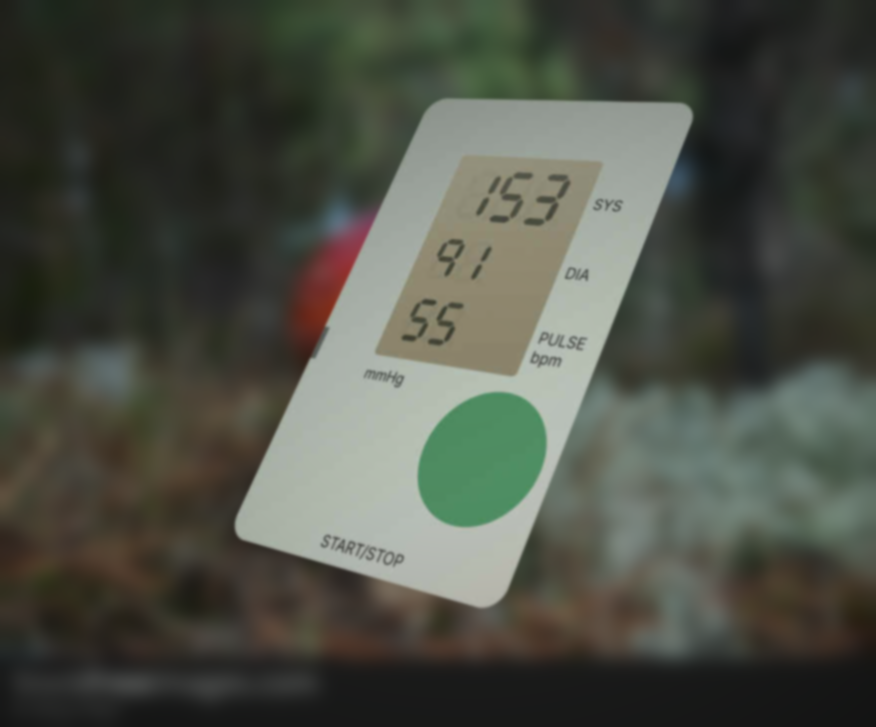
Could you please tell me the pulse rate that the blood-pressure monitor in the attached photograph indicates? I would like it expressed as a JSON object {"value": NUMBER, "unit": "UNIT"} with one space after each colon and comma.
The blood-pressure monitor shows {"value": 55, "unit": "bpm"}
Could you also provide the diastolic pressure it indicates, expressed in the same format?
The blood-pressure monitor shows {"value": 91, "unit": "mmHg"}
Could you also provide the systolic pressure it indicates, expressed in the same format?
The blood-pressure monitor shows {"value": 153, "unit": "mmHg"}
